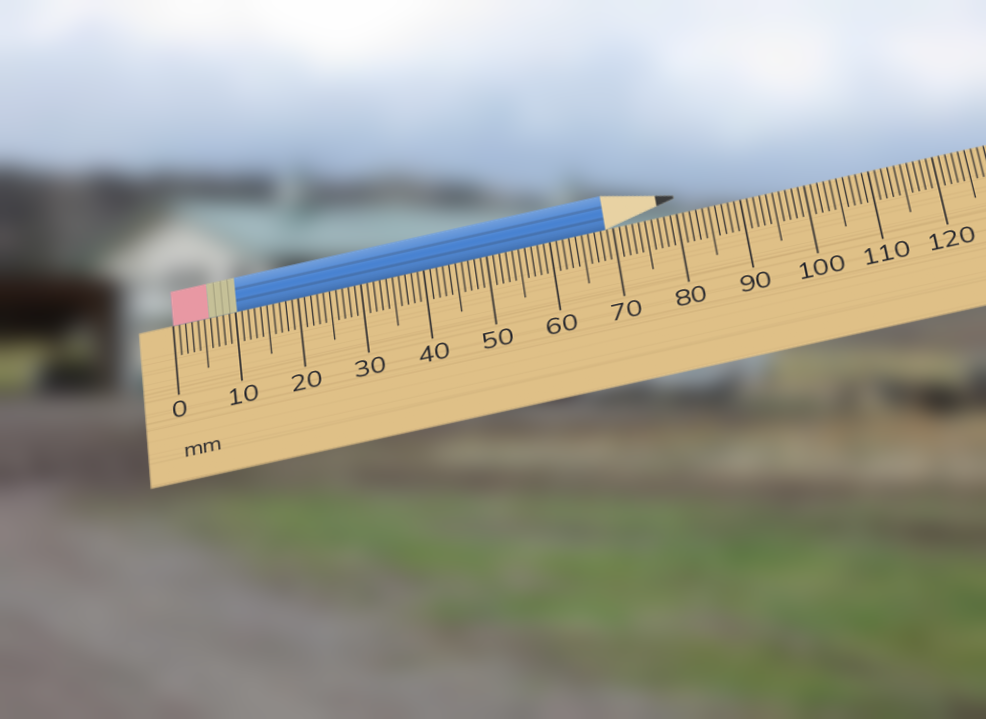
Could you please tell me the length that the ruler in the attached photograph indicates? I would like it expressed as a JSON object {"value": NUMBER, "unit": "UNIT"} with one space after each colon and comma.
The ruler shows {"value": 80, "unit": "mm"}
